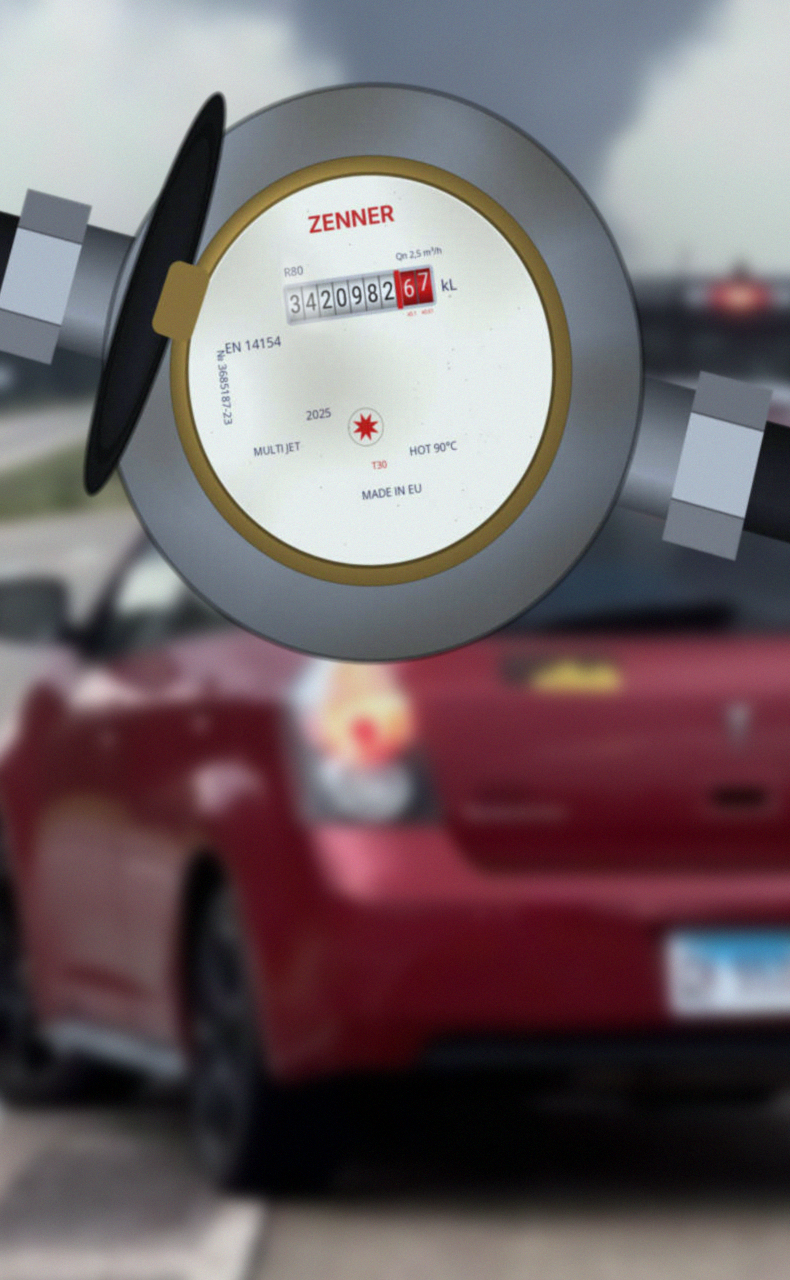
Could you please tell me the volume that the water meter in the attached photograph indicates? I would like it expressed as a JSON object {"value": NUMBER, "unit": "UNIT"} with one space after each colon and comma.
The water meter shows {"value": 3420982.67, "unit": "kL"}
